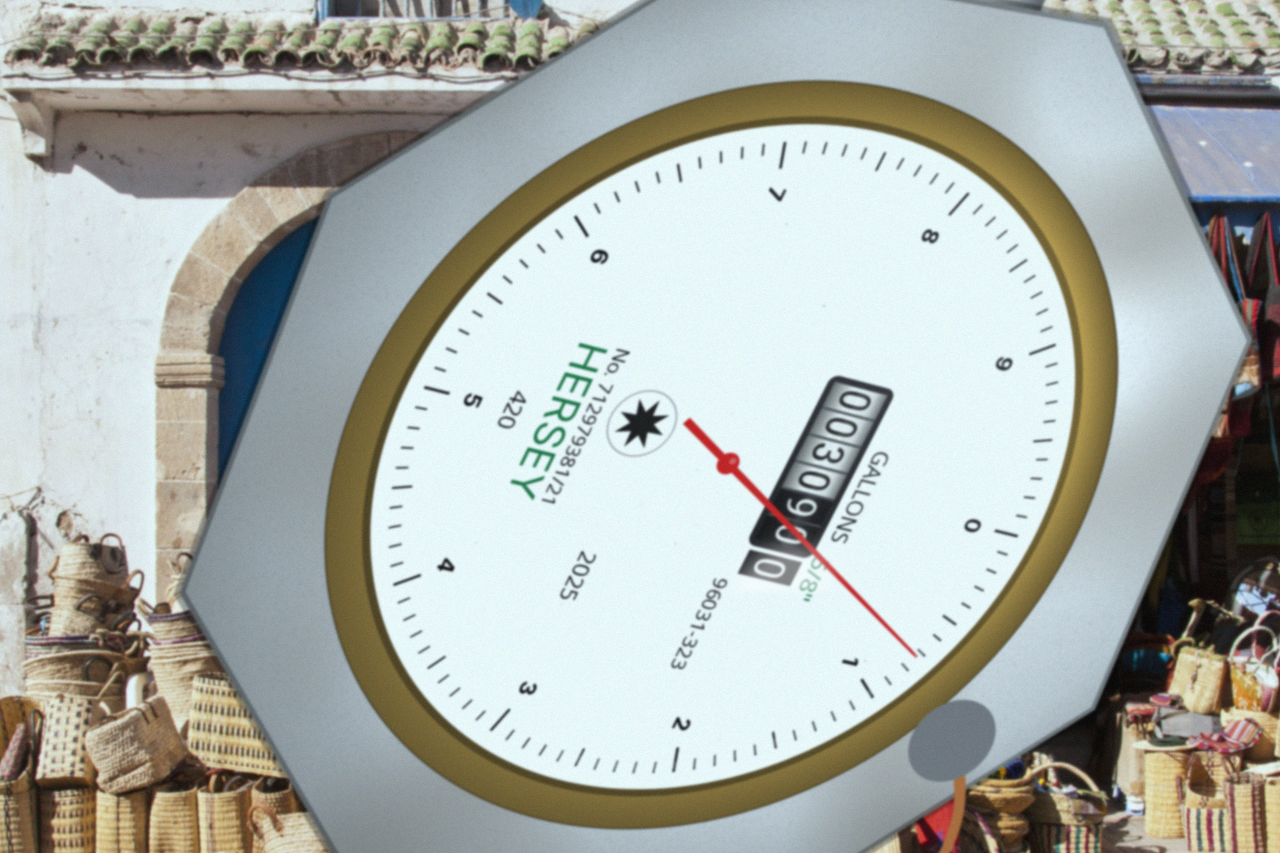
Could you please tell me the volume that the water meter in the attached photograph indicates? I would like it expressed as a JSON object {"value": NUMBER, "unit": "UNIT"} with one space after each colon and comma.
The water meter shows {"value": 30900.7, "unit": "gal"}
